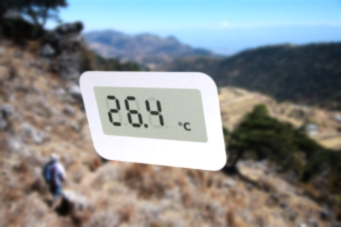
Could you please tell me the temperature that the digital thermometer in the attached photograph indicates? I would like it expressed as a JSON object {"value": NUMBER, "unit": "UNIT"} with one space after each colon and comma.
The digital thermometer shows {"value": 26.4, "unit": "°C"}
